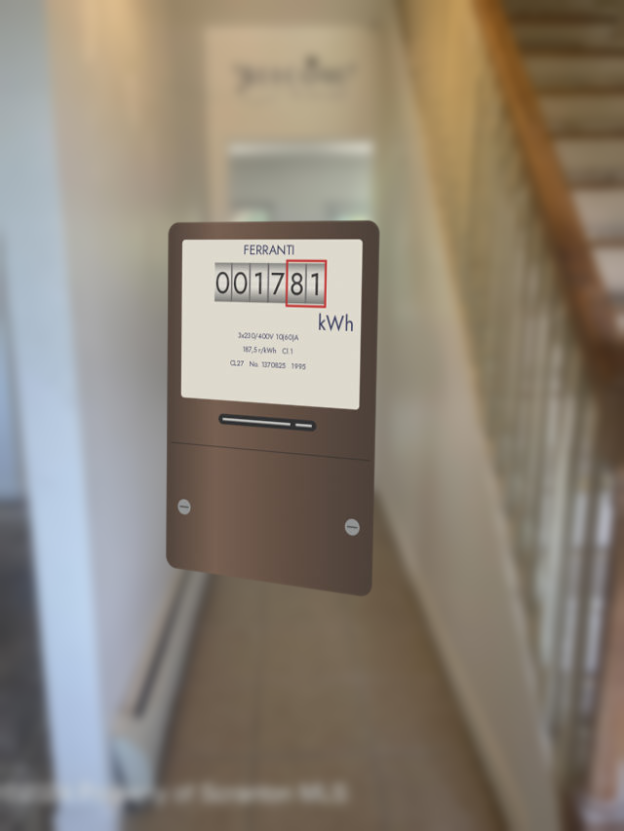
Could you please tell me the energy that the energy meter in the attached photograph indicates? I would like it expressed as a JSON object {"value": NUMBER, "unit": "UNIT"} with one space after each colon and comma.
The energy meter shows {"value": 17.81, "unit": "kWh"}
